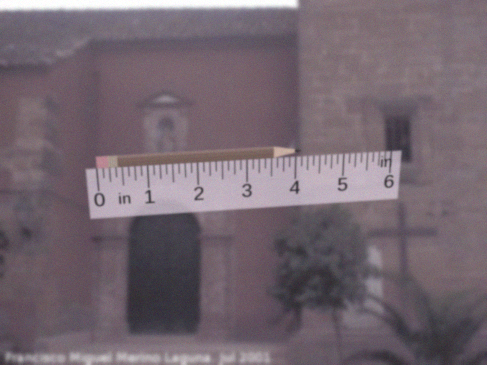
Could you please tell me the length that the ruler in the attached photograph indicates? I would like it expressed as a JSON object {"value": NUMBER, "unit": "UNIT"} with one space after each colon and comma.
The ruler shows {"value": 4.125, "unit": "in"}
